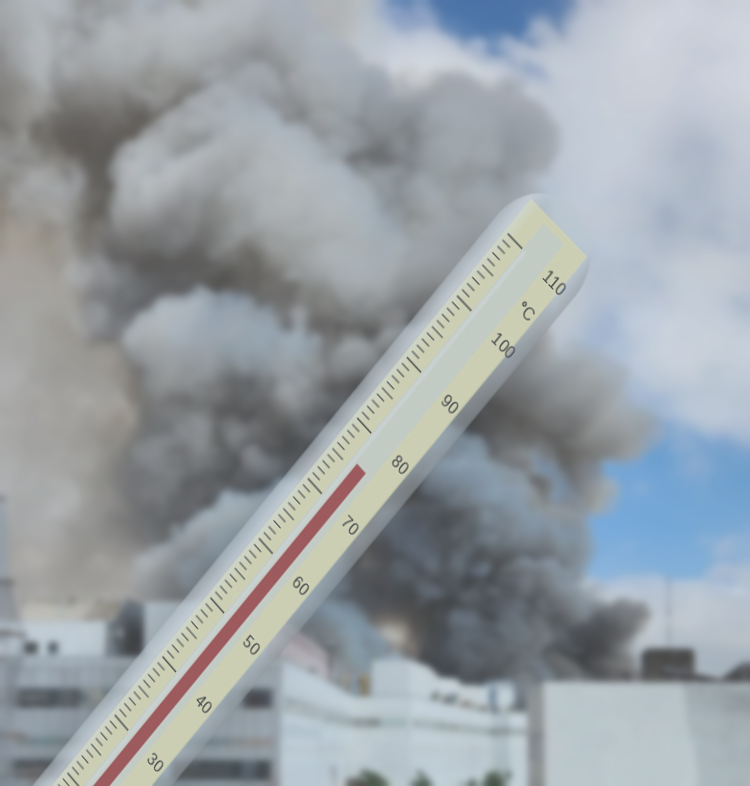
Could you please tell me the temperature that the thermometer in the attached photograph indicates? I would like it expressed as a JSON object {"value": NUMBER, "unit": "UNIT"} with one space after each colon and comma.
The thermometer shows {"value": 76, "unit": "°C"}
